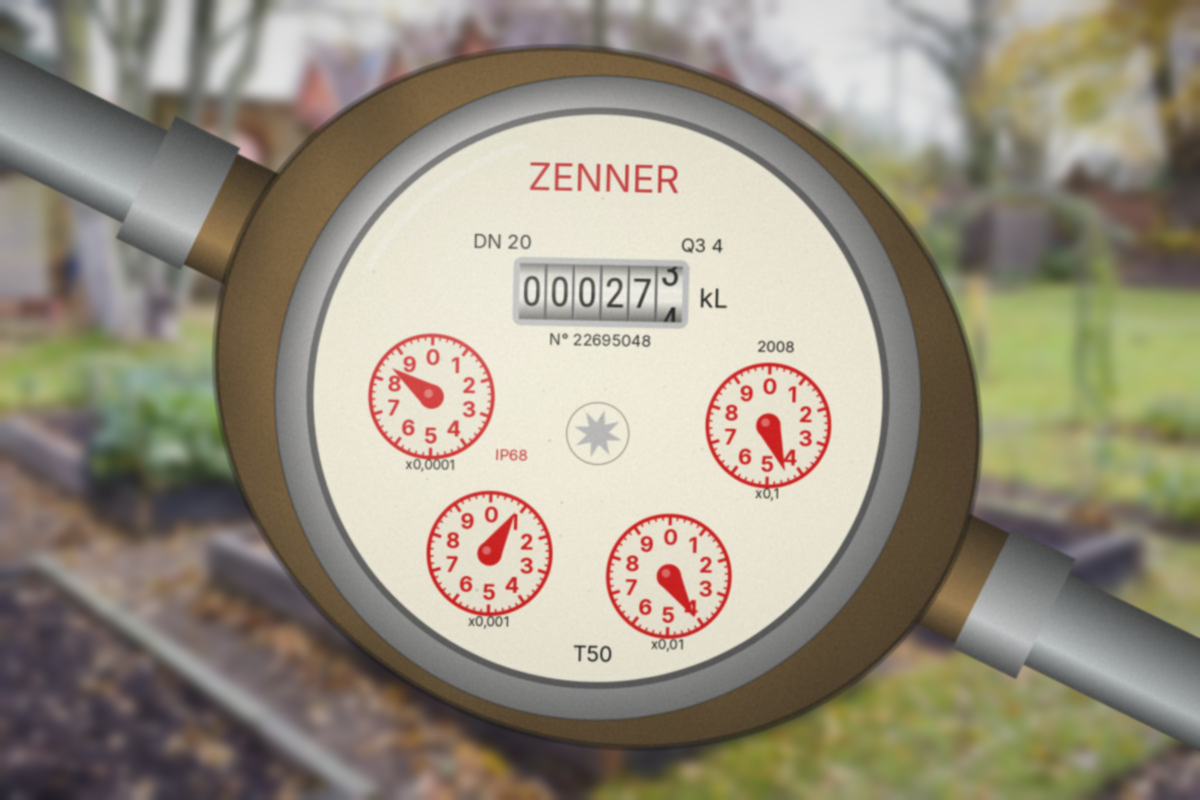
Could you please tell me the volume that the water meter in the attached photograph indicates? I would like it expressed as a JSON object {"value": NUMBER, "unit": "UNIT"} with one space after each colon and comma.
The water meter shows {"value": 273.4408, "unit": "kL"}
